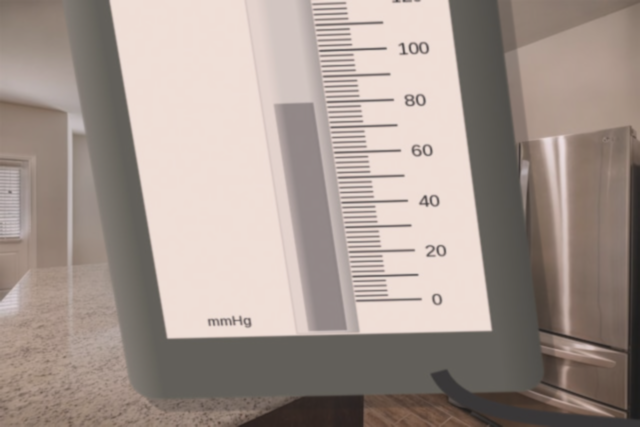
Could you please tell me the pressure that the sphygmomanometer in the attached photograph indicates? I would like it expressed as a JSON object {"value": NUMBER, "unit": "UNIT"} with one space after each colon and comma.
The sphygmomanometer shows {"value": 80, "unit": "mmHg"}
